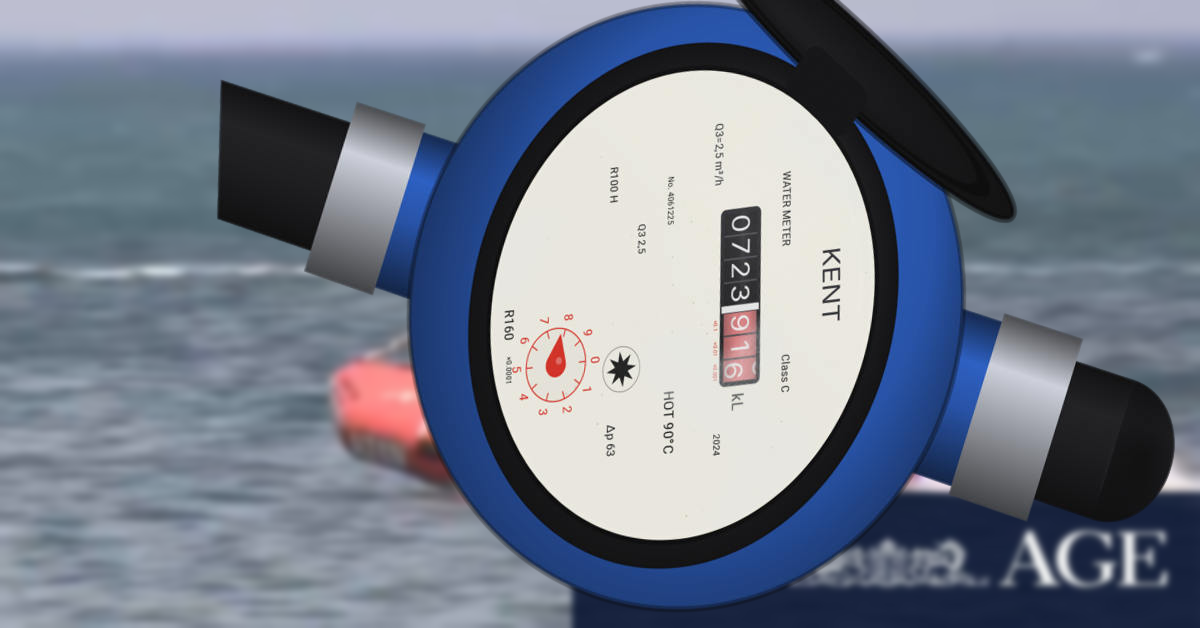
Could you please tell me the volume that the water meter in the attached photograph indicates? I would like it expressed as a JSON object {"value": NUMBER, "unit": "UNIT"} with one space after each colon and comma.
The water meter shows {"value": 723.9157, "unit": "kL"}
